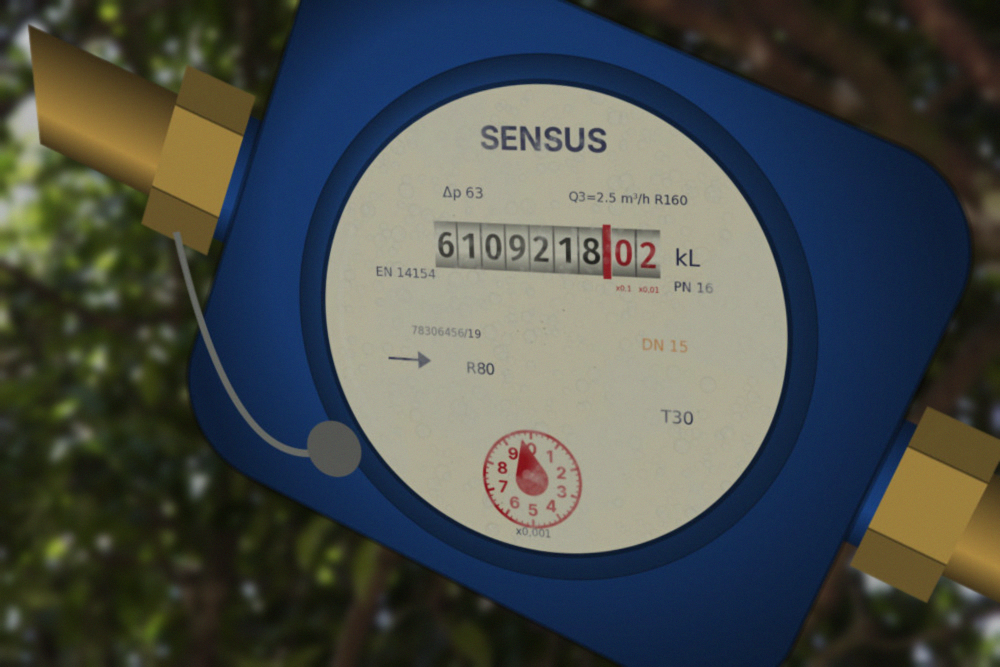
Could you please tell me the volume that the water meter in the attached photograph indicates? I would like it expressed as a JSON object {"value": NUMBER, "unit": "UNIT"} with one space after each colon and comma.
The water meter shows {"value": 6109218.019, "unit": "kL"}
